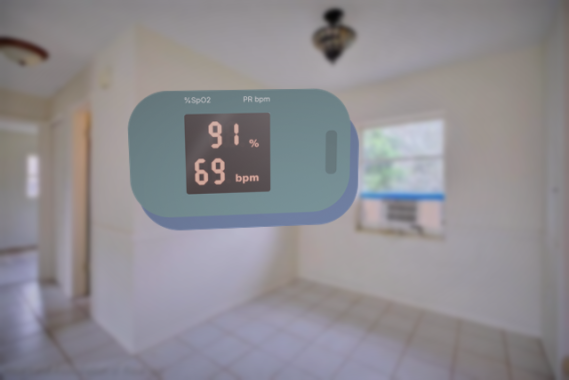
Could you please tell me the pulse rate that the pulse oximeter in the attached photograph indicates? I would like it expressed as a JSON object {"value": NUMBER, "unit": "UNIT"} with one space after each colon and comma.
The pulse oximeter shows {"value": 69, "unit": "bpm"}
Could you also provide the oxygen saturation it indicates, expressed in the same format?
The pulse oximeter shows {"value": 91, "unit": "%"}
